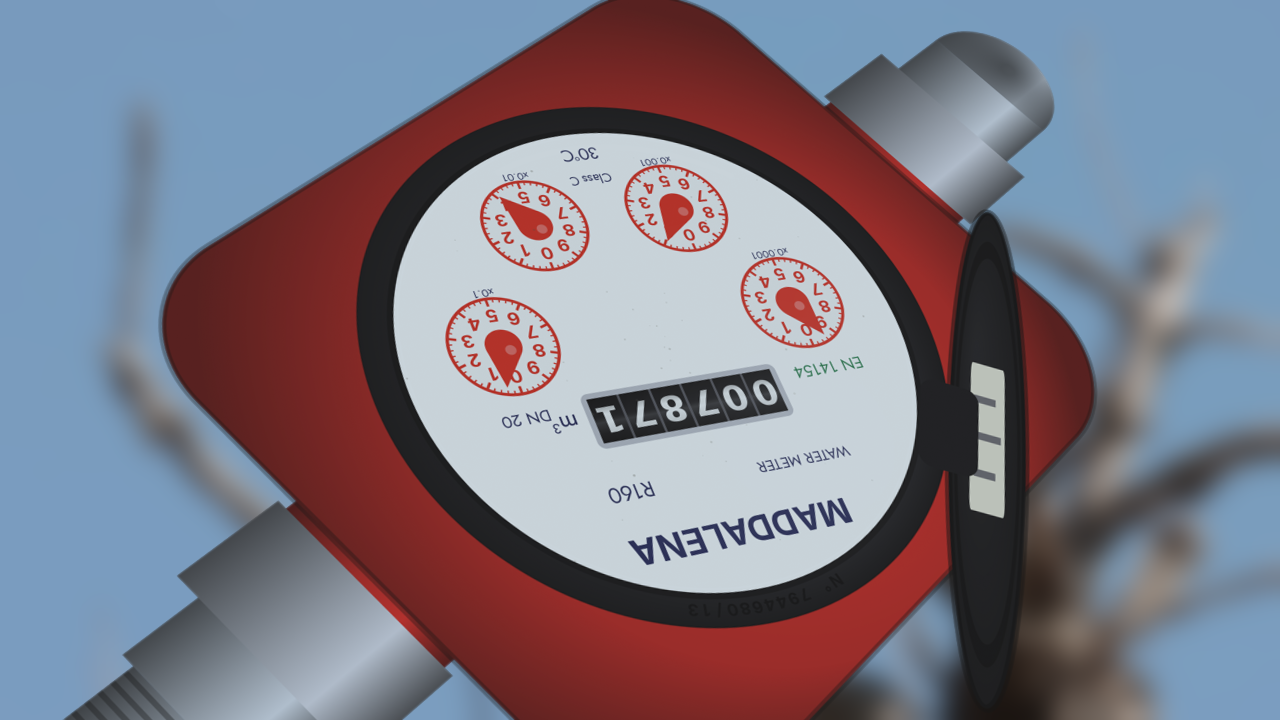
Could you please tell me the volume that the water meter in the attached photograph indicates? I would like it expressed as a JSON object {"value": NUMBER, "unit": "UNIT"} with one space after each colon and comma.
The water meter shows {"value": 7871.0409, "unit": "m³"}
